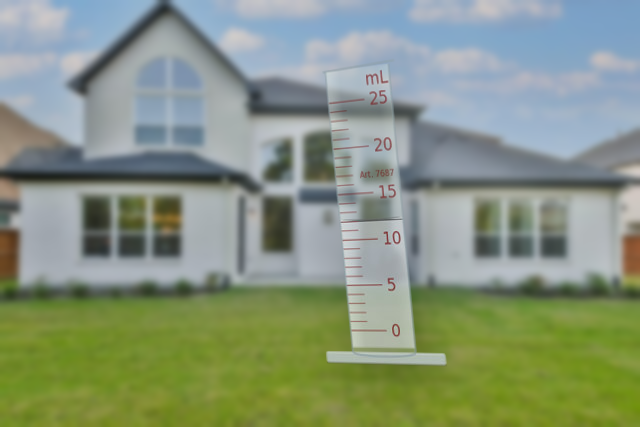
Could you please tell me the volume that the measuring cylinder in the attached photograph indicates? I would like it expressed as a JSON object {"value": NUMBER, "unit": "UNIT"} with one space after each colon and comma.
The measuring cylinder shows {"value": 12, "unit": "mL"}
